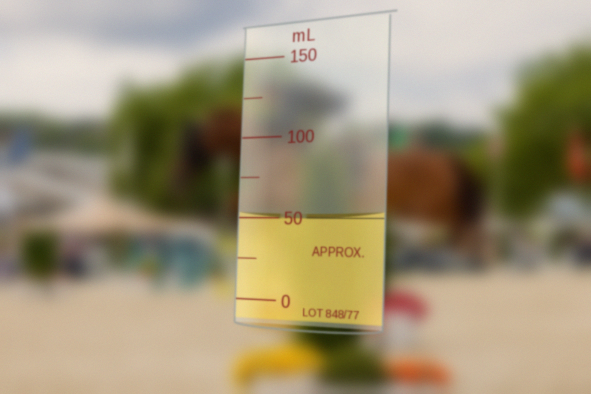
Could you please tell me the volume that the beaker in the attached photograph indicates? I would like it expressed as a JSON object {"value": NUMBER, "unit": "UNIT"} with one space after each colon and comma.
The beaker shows {"value": 50, "unit": "mL"}
